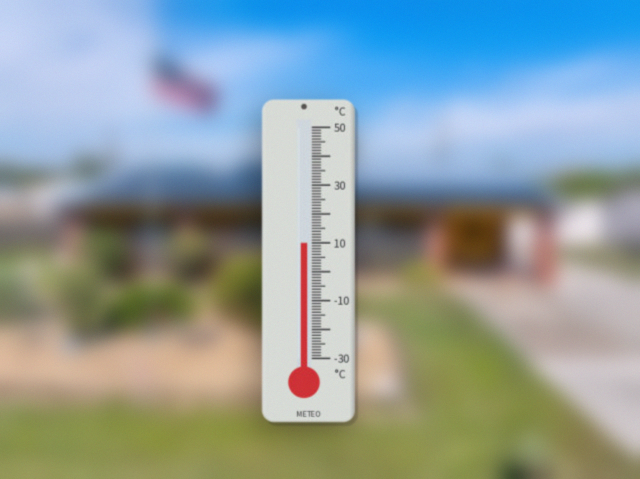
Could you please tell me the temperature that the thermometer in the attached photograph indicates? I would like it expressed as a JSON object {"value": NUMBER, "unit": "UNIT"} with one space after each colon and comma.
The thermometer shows {"value": 10, "unit": "°C"}
